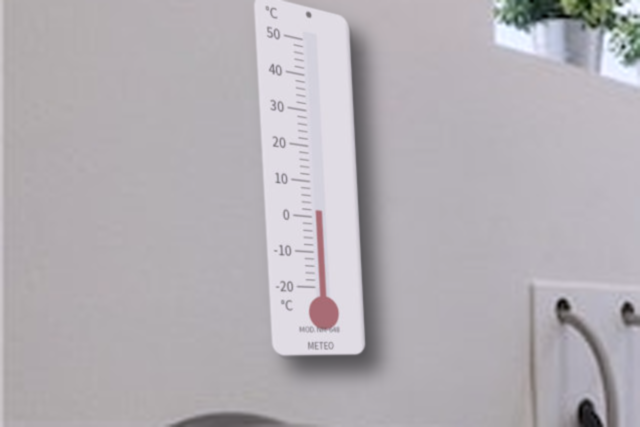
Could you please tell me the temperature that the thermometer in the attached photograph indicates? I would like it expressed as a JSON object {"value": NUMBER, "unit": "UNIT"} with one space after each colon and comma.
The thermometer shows {"value": 2, "unit": "°C"}
